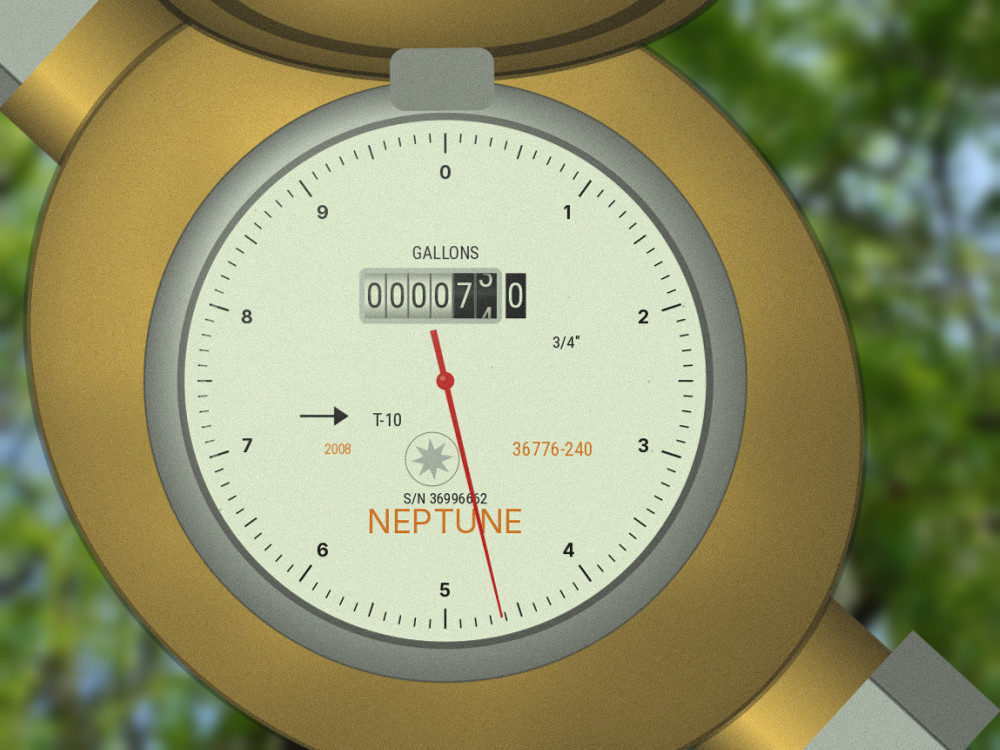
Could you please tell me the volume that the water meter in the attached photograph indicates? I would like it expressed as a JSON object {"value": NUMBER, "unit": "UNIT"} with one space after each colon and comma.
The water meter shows {"value": 734.6, "unit": "gal"}
